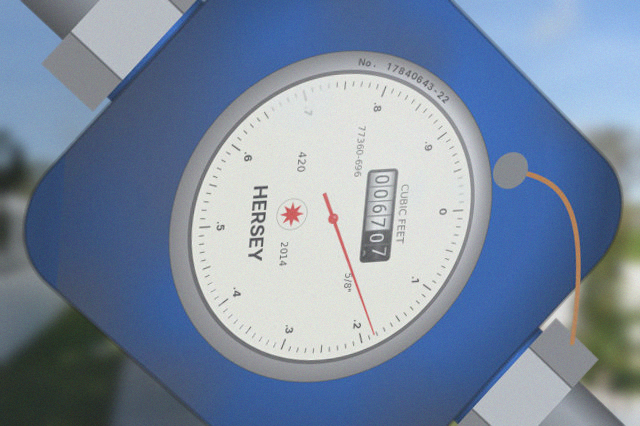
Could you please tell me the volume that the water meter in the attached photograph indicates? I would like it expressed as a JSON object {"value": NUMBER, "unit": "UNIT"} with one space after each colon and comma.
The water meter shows {"value": 6707.18, "unit": "ft³"}
